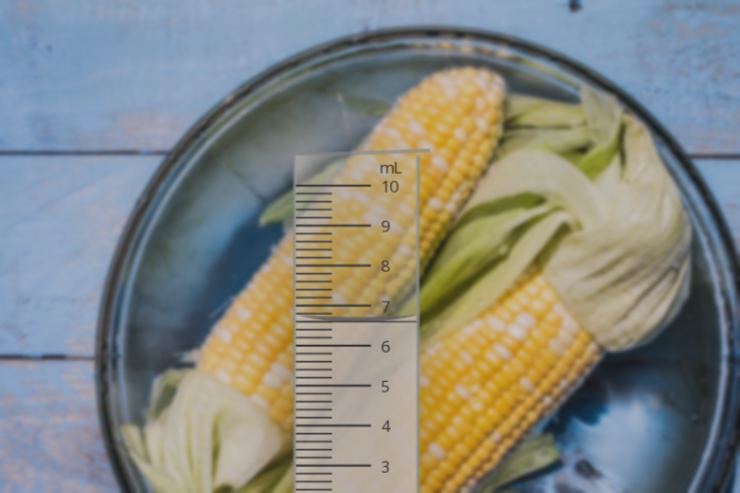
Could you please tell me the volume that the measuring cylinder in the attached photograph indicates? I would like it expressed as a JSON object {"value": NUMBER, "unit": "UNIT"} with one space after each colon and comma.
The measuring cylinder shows {"value": 6.6, "unit": "mL"}
